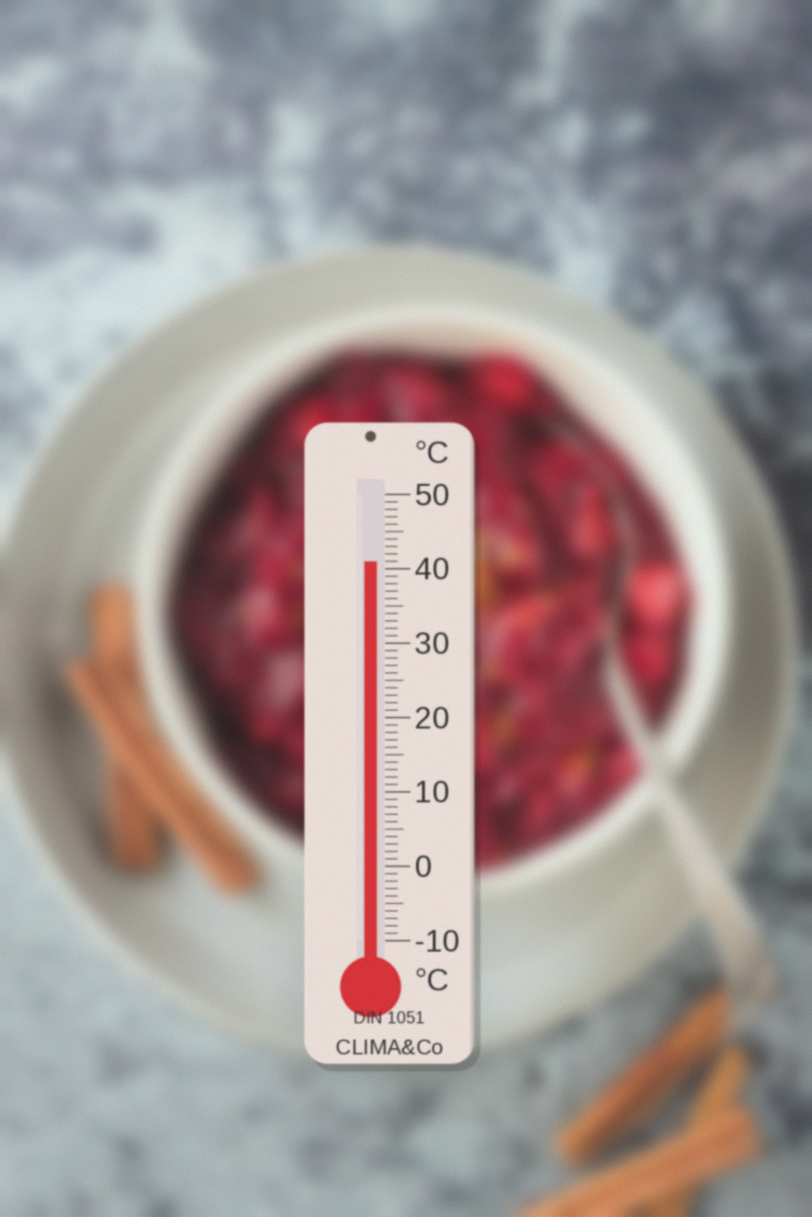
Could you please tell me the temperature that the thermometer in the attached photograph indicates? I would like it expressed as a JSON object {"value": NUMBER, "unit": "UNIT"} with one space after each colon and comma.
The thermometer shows {"value": 41, "unit": "°C"}
